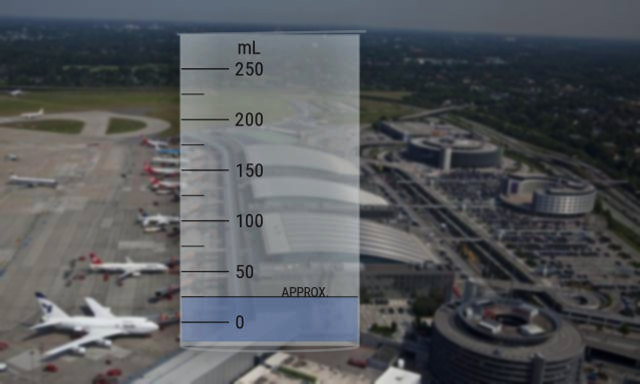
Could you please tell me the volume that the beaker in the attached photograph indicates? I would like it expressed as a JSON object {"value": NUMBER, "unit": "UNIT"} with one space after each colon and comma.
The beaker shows {"value": 25, "unit": "mL"}
